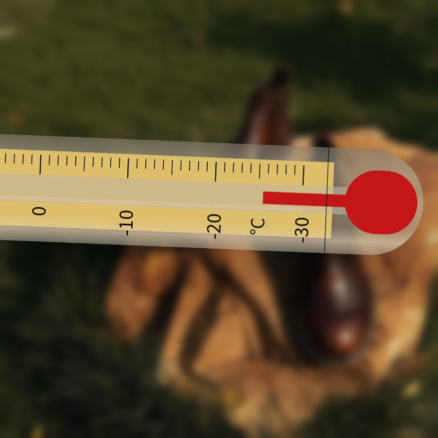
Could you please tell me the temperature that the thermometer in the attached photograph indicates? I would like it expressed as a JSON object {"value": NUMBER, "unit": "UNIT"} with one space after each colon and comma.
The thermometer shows {"value": -25.5, "unit": "°C"}
